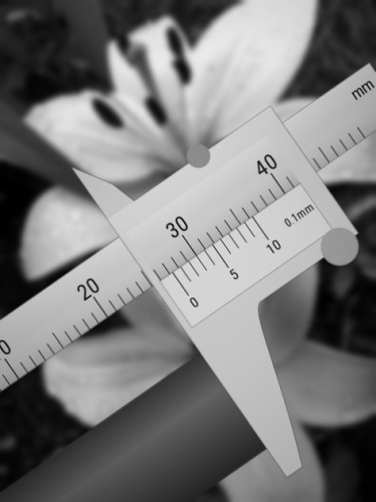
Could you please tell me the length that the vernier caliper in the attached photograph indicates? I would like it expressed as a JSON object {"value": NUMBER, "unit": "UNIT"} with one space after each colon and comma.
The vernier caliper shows {"value": 27.3, "unit": "mm"}
